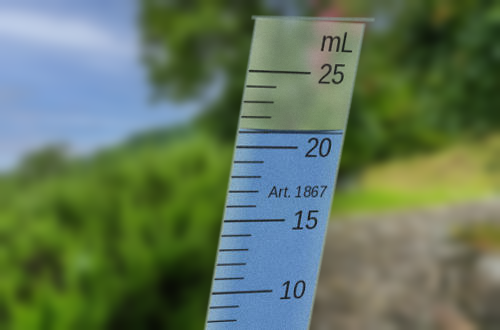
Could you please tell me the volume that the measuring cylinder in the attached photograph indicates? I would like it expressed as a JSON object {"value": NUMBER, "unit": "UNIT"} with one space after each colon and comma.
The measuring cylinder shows {"value": 21, "unit": "mL"}
